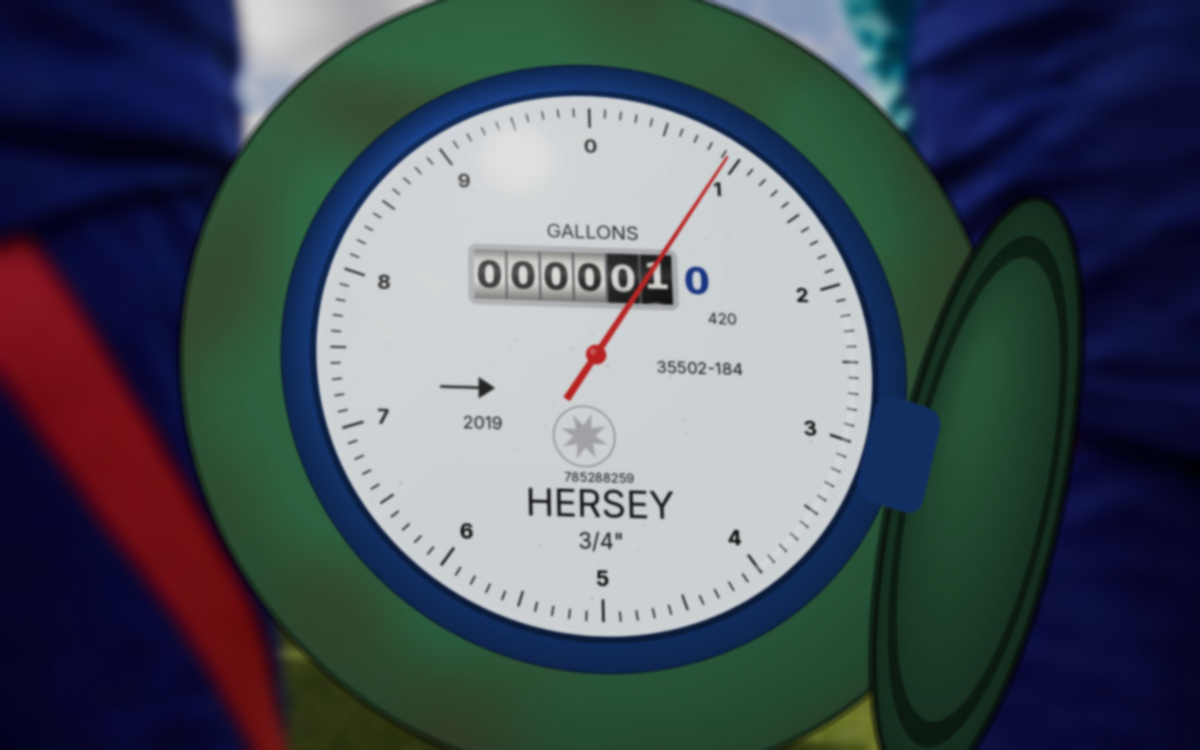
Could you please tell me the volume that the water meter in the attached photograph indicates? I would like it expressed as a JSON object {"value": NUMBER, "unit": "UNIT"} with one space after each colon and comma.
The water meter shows {"value": 10.9, "unit": "gal"}
